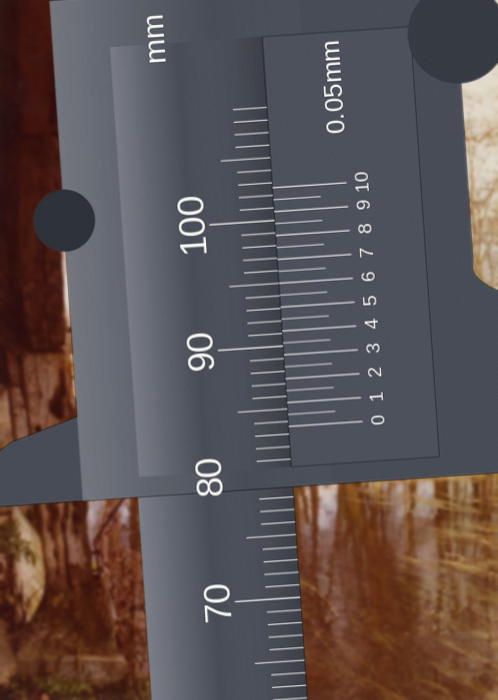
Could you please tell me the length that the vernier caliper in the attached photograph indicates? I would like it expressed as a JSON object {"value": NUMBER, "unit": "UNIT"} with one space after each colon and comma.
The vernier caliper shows {"value": 83.6, "unit": "mm"}
